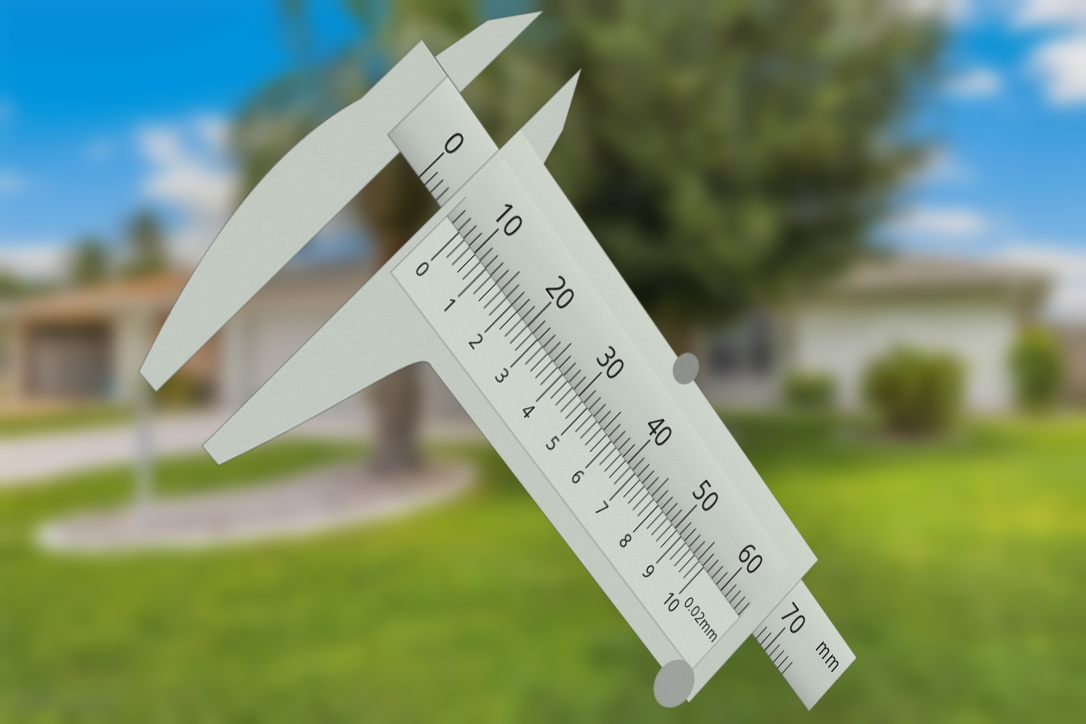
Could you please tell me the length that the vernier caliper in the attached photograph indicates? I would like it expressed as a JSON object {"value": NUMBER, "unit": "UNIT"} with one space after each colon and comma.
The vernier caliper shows {"value": 7.2, "unit": "mm"}
